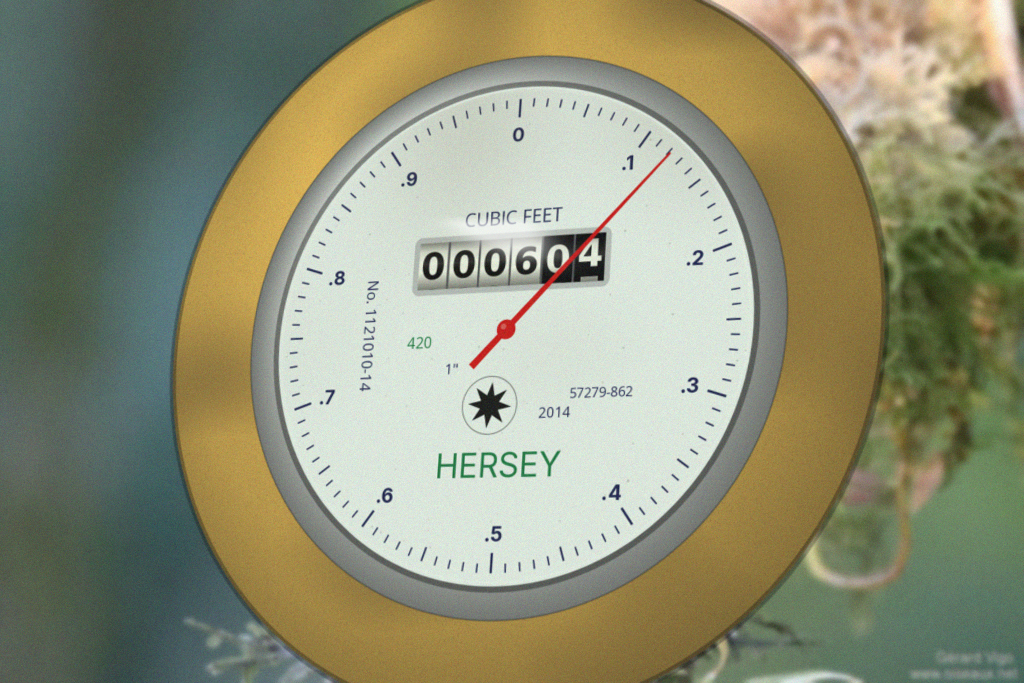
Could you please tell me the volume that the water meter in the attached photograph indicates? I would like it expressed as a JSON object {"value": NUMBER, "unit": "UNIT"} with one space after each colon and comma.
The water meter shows {"value": 604.12, "unit": "ft³"}
